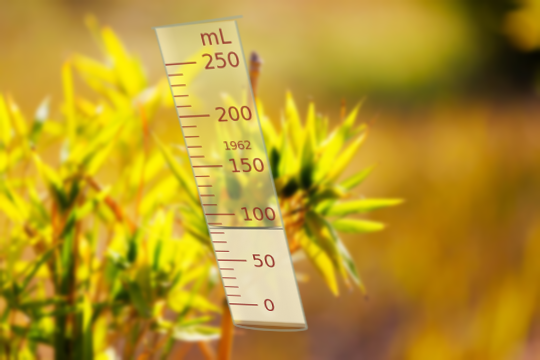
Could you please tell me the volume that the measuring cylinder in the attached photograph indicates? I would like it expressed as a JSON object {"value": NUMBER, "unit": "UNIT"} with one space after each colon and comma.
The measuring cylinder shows {"value": 85, "unit": "mL"}
